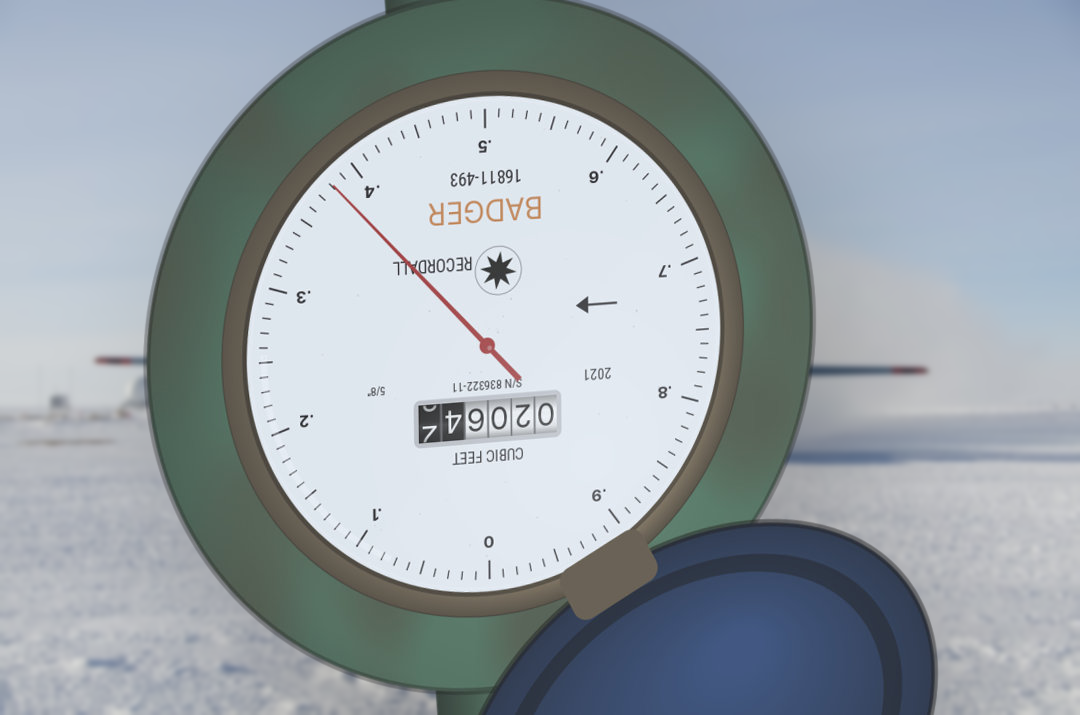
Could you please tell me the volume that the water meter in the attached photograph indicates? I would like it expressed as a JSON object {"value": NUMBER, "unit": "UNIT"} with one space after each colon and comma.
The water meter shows {"value": 20642.38, "unit": "ft³"}
